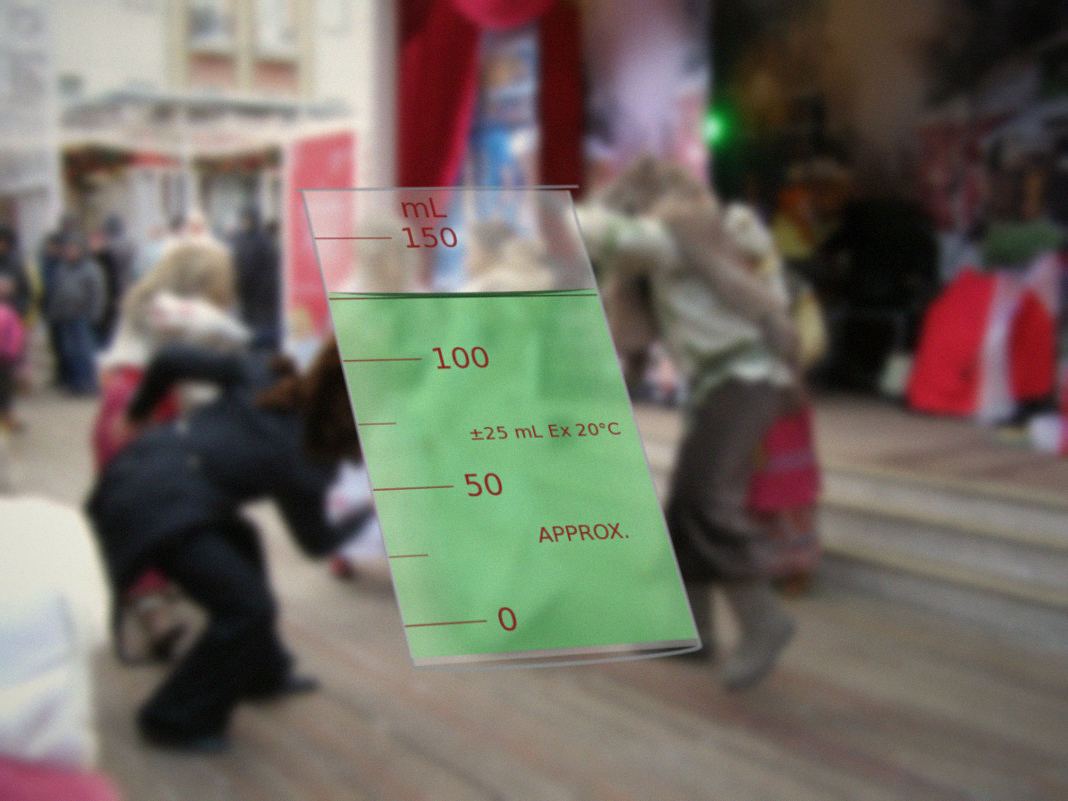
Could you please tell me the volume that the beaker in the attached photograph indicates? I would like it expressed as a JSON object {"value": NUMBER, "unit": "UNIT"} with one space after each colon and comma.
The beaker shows {"value": 125, "unit": "mL"}
